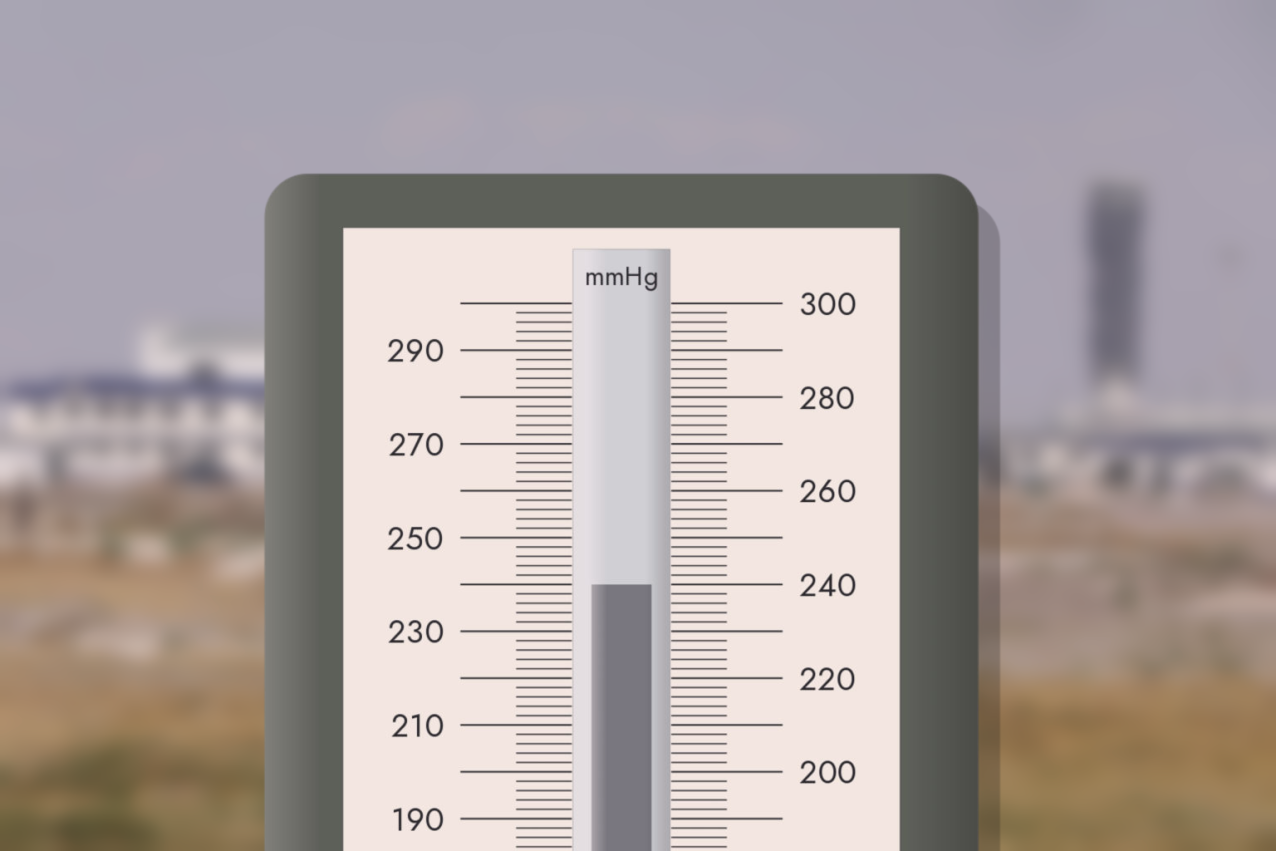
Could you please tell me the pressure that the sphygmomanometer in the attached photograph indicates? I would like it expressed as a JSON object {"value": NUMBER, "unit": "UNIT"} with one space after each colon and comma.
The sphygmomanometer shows {"value": 240, "unit": "mmHg"}
